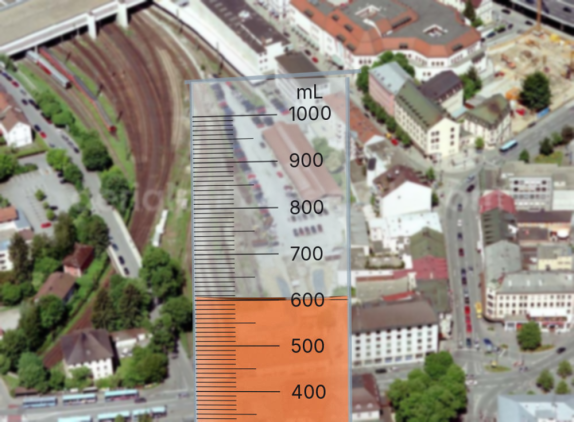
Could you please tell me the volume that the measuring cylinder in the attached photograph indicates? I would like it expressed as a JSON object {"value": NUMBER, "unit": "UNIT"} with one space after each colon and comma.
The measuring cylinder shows {"value": 600, "unit": "mL"}
